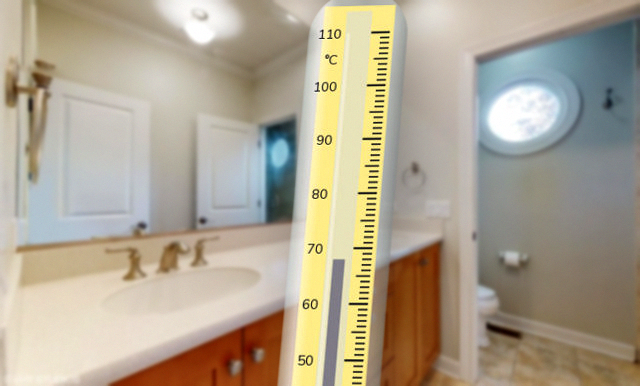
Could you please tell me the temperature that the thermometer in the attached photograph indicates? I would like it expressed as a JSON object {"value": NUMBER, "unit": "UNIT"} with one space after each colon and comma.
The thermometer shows {"value": 68, "unit": "°C"}
